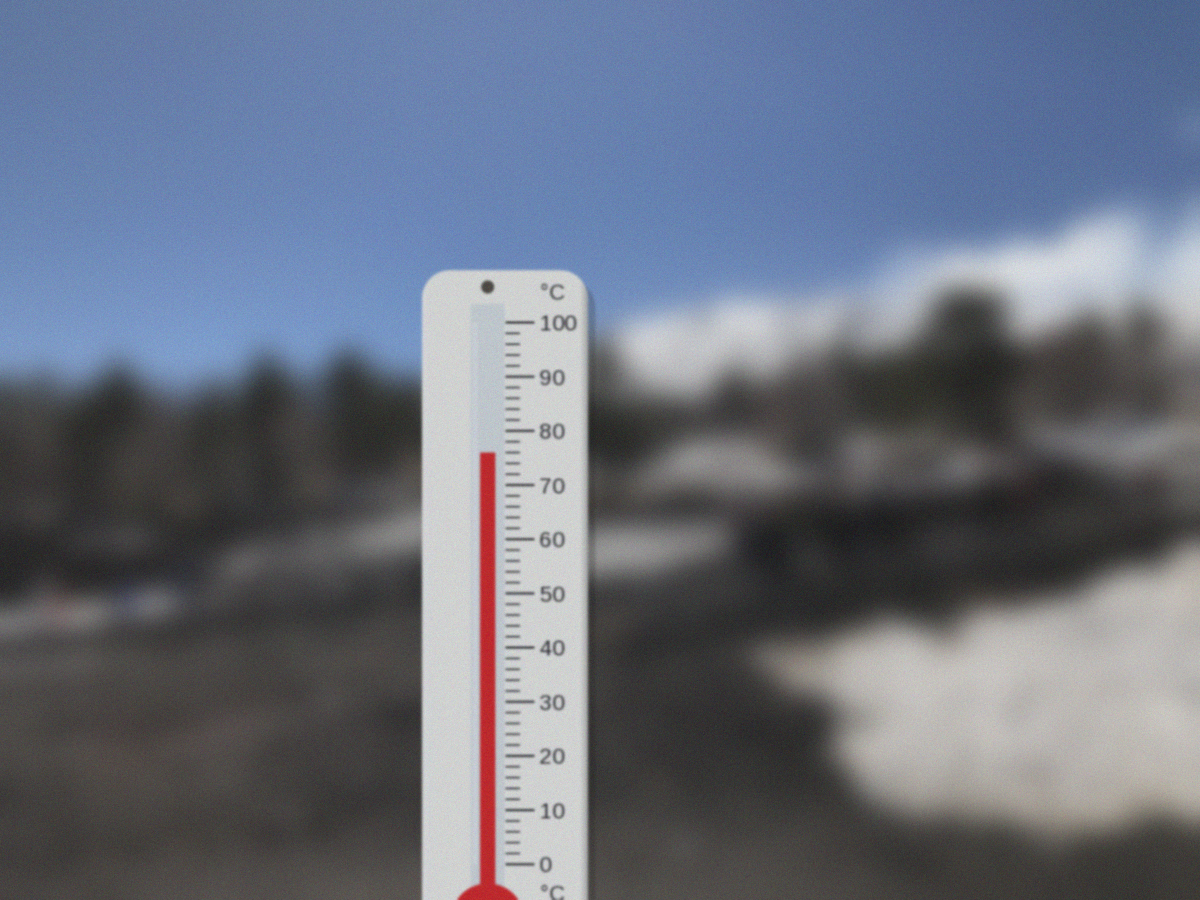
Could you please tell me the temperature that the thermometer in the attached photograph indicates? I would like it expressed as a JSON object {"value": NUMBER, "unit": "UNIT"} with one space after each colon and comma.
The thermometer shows {"value": 76, "unit": "°C"}
